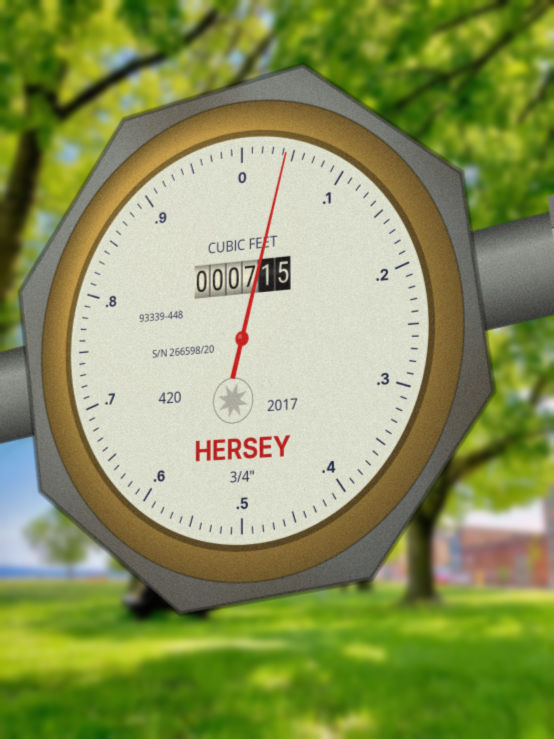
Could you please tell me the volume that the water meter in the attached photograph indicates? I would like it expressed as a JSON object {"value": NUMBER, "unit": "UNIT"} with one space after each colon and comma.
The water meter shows {"value": 715.04, "unit": "ft³"}
